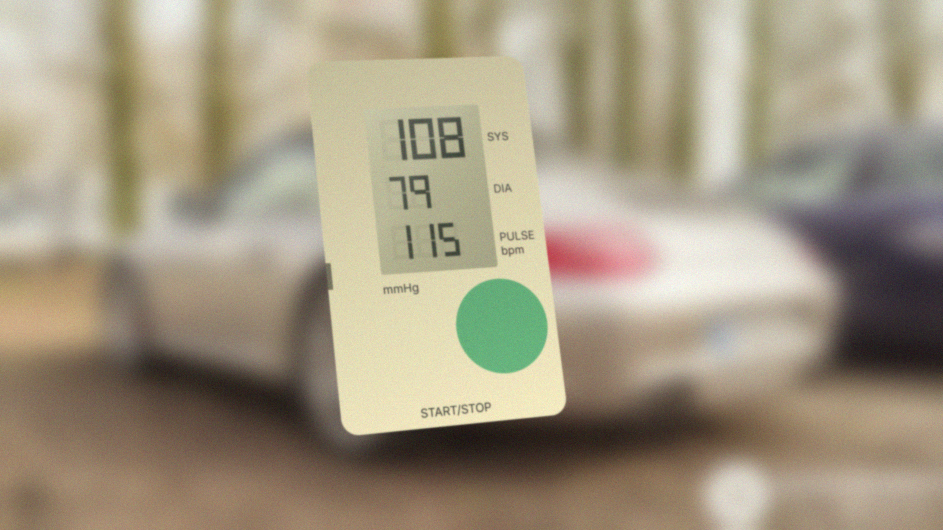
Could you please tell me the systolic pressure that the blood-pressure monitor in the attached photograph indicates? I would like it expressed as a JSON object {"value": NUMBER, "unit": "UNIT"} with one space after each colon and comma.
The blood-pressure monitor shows {"value": 108, "unit": "mmHg"}
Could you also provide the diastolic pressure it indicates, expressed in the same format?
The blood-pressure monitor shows {"value": 79, "unit": "mmHg"}
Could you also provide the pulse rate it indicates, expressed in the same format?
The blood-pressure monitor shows {"value": 115, "unit": "bpm"}
